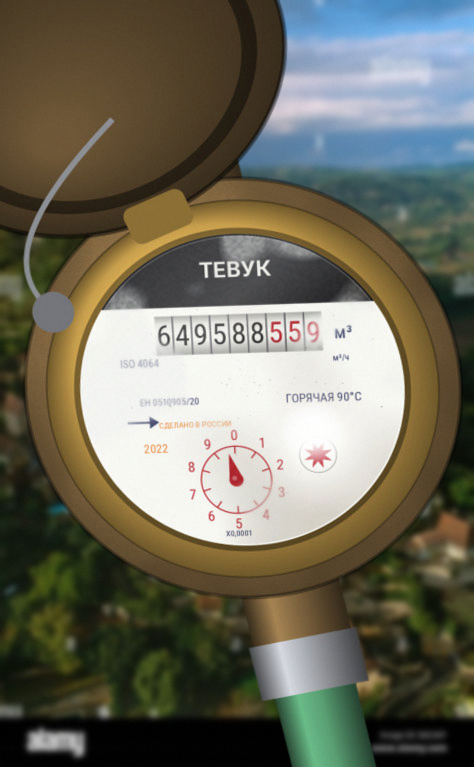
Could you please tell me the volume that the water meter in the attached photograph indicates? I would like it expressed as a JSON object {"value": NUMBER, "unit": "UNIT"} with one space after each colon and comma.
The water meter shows {"value": 649588.5589, "unit": "m³"}
